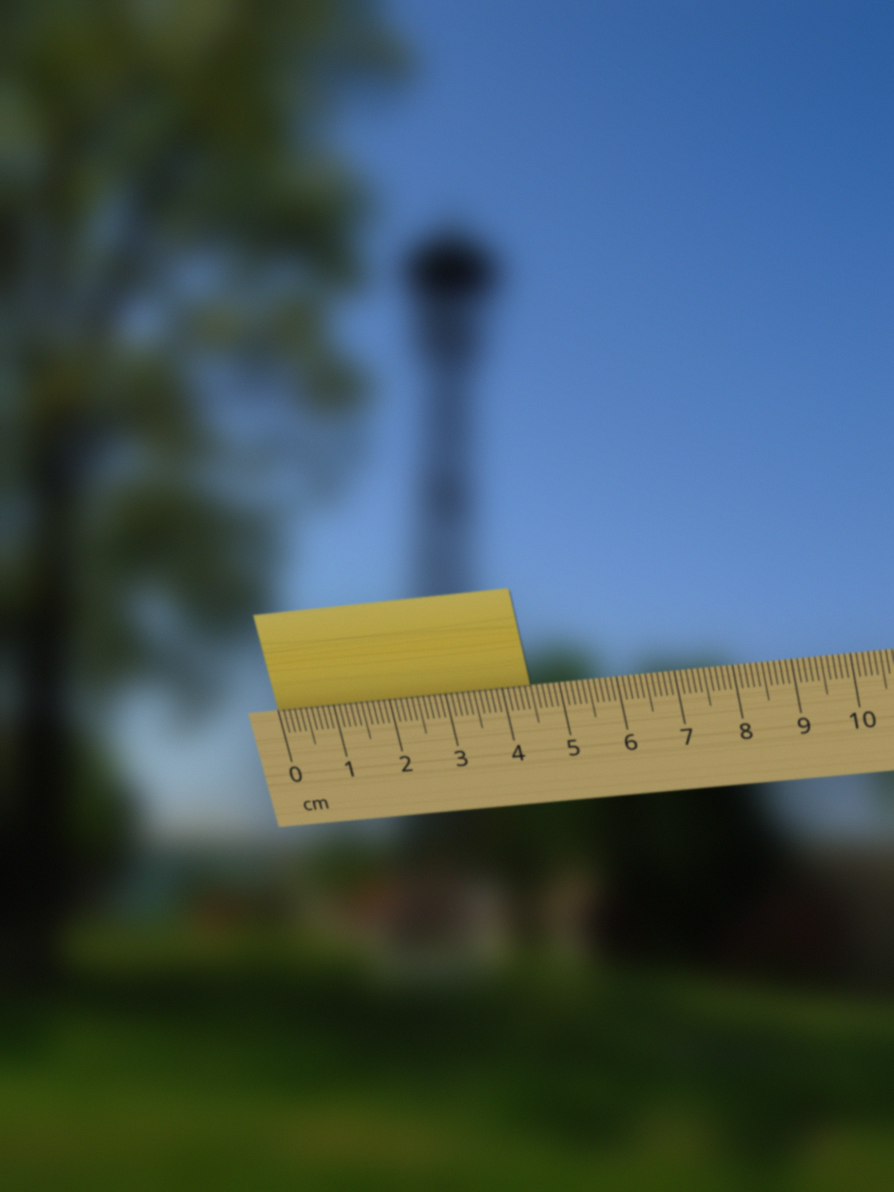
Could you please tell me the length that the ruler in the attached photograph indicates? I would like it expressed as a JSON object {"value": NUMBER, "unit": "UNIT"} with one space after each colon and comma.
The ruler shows {"value": 4.5, "unit": "cm"}
